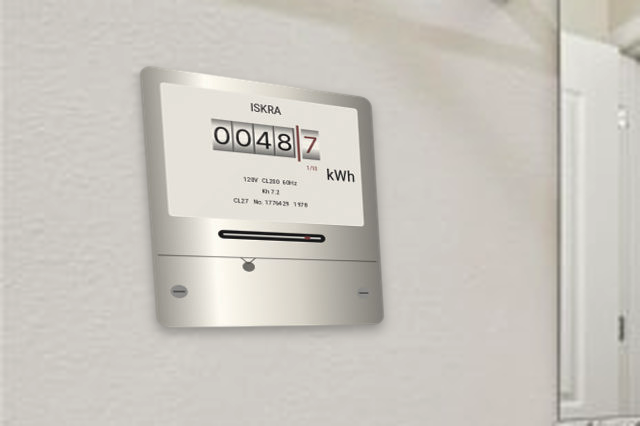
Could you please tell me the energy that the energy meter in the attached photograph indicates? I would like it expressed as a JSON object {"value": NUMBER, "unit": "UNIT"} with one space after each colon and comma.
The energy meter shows {"value": 48.7, "unit": "kWh"}
